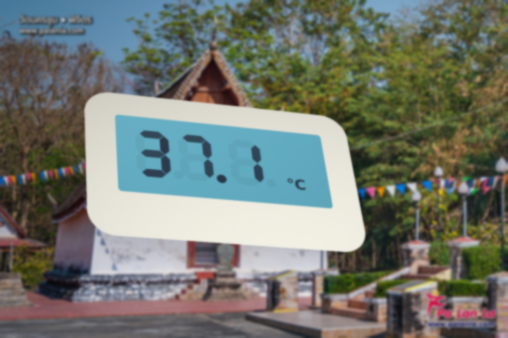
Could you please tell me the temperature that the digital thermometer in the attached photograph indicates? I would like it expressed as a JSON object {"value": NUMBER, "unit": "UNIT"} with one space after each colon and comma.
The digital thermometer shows {"value": 37.1, "unit": "°C"}
